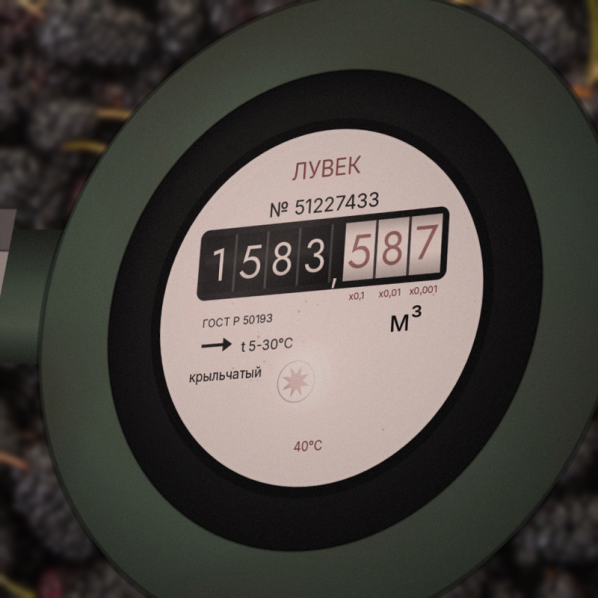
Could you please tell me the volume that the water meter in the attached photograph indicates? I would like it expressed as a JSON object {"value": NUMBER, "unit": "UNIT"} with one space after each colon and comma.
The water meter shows {"value": 1583.587, "unit": "m³"}
